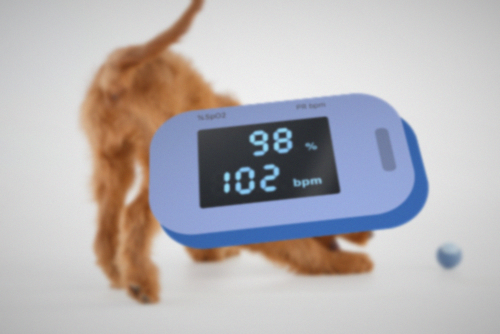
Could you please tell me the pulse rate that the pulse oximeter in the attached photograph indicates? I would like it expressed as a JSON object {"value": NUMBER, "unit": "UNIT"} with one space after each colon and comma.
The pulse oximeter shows {"value": 102, "unit": "bpm"}
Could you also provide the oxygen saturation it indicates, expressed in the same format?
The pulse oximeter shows {"value": 98, "unit": "%"}
